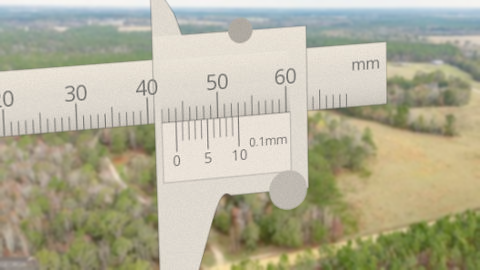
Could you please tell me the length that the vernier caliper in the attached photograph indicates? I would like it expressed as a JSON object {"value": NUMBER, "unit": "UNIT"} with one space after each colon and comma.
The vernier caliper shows {"value": 44.0, "unit": "mm"}
